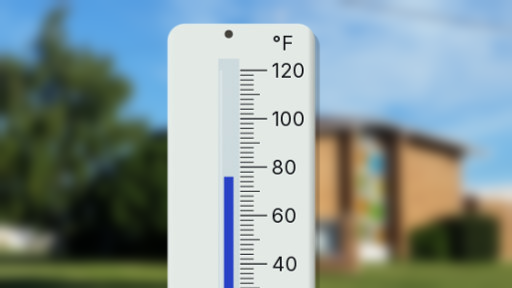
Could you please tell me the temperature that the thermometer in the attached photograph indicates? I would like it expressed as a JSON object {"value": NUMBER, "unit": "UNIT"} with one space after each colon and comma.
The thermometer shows {"value": 76, "unit": "°F"}
